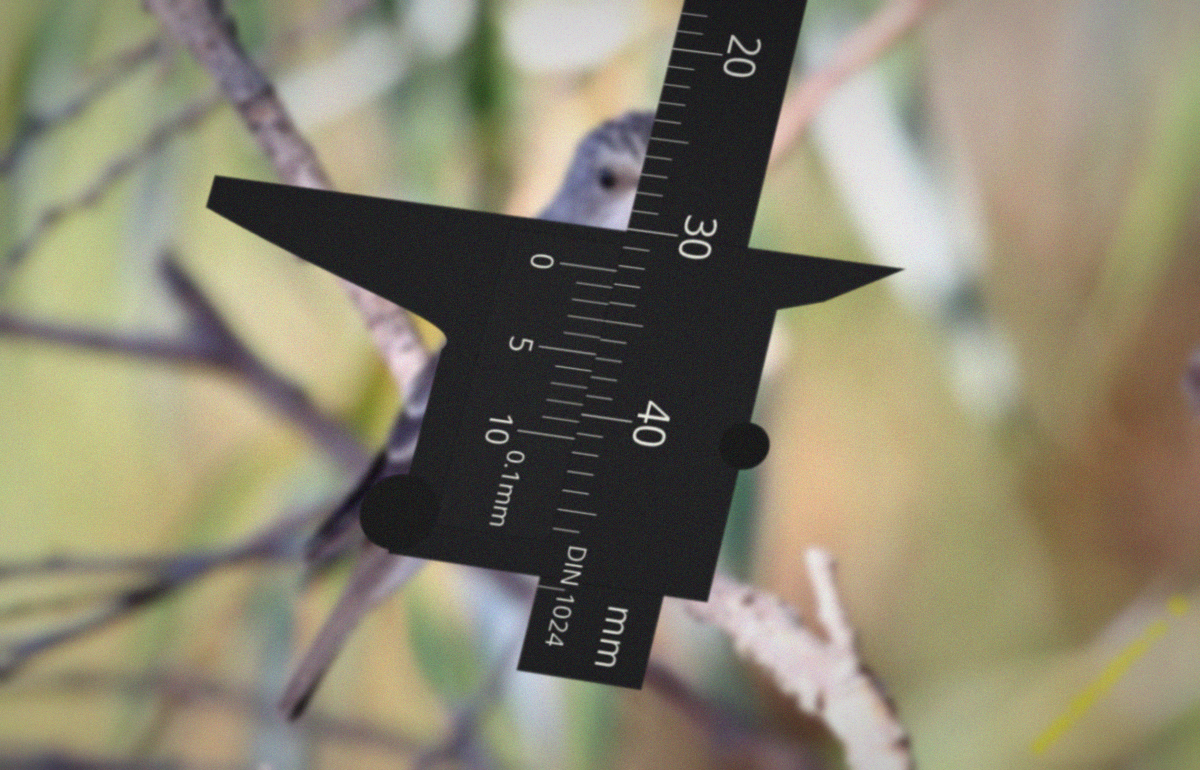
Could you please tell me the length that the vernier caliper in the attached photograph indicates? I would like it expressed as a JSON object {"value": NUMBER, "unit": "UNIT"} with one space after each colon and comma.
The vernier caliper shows {"value": 32.3, "unit": "mm"}
